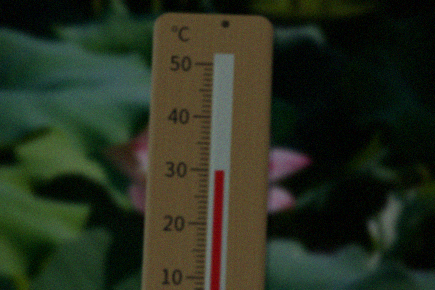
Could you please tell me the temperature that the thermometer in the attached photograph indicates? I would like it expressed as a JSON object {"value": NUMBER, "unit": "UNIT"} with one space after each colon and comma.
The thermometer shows {"value": 30, "unit": "°C"}
